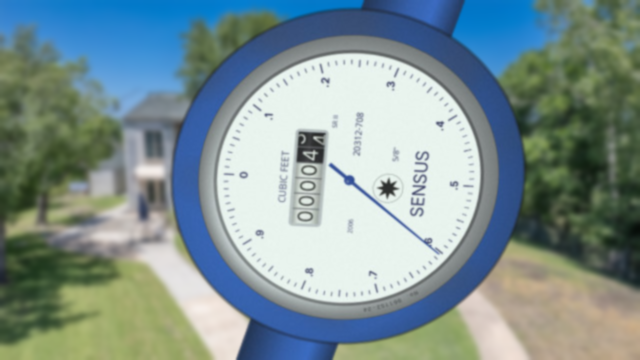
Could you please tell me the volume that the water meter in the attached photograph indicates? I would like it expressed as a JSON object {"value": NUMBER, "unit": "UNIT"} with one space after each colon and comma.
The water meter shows {"value": 43.60, "unit": "ft³"}
